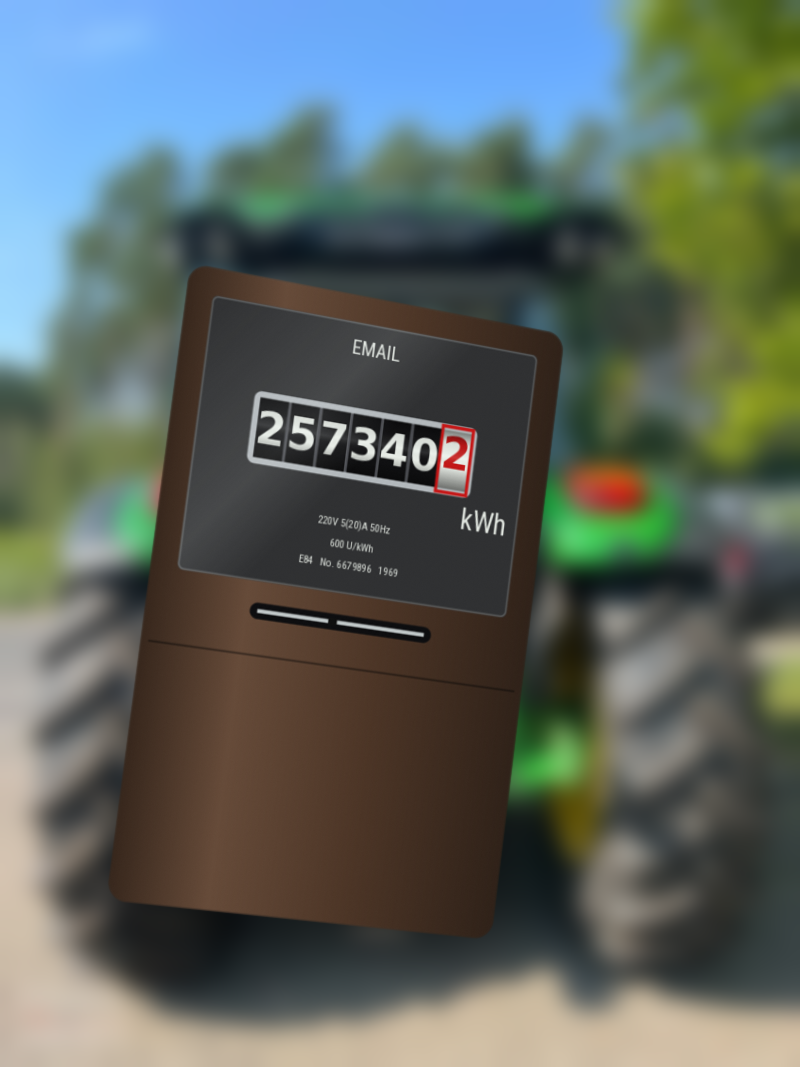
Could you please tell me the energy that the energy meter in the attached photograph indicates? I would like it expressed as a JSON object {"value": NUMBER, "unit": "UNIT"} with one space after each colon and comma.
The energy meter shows {"value": 257340.2, "unit": "kWh"}
